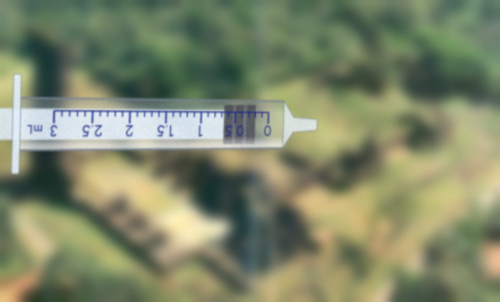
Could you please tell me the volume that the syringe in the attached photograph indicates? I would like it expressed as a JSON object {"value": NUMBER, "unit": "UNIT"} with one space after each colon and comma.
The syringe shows {"value": 0.2, "unit": "mL"}
